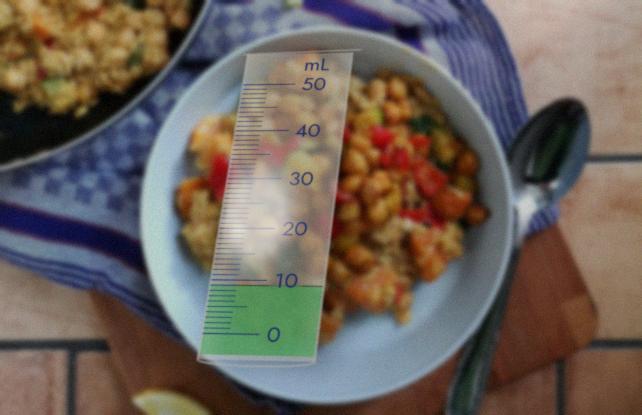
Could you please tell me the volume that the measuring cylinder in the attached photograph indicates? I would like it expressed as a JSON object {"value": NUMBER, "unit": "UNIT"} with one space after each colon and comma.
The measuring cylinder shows {"value": 9, "unit": "mL"}
